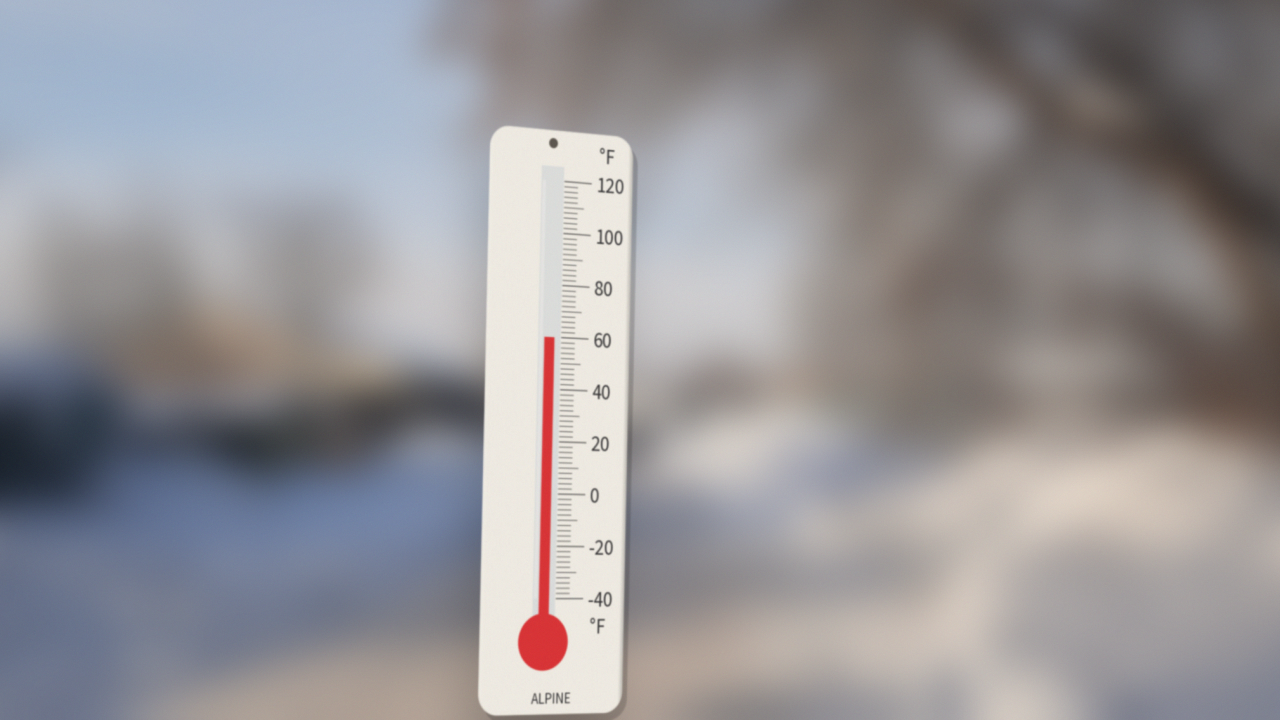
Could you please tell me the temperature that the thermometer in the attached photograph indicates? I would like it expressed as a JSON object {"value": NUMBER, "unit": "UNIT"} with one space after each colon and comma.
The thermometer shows {"value": 60, "unit": "°F"}
